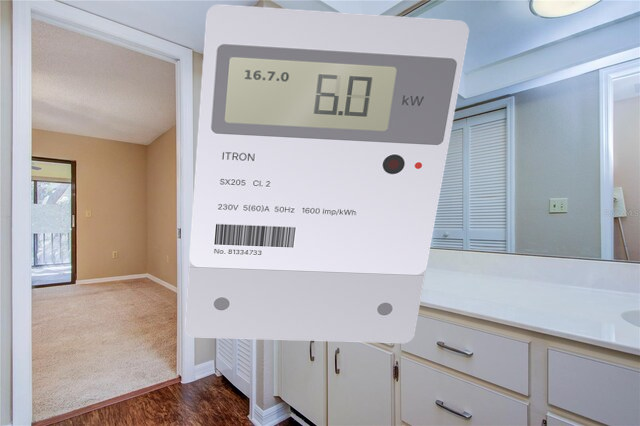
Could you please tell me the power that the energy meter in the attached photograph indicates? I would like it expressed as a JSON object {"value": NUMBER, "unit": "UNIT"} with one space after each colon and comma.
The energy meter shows {"value": 6.0, "unit": "kW"}
